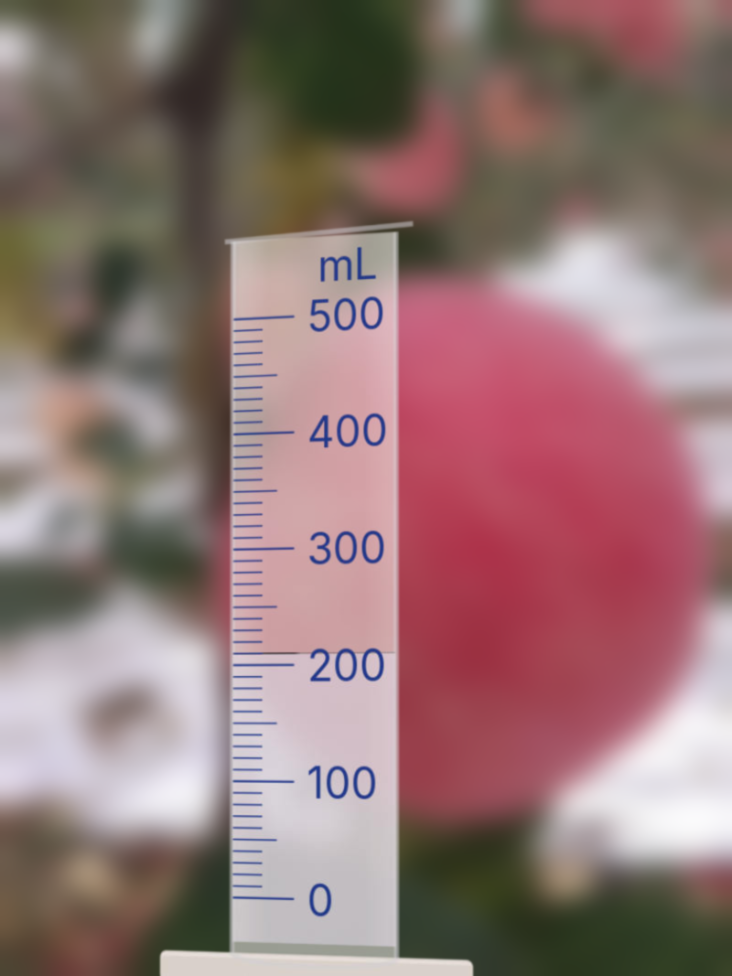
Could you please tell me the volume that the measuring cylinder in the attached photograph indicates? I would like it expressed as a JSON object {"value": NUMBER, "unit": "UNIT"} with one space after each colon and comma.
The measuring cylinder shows {"value": 210, "unit": "mL"}
